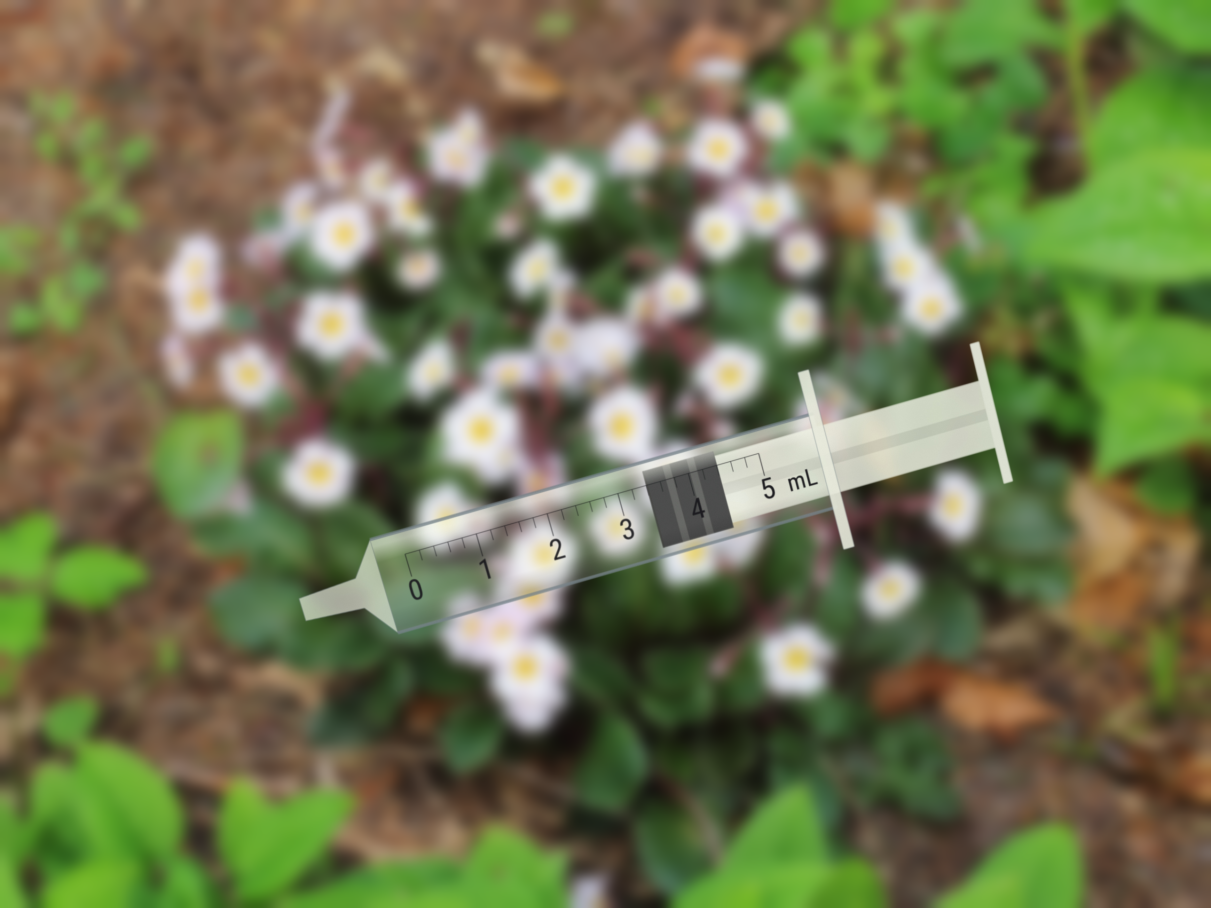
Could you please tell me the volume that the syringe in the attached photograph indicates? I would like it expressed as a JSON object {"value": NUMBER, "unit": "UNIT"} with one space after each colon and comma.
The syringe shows {"value": 3.4, "unit": "mL"}
